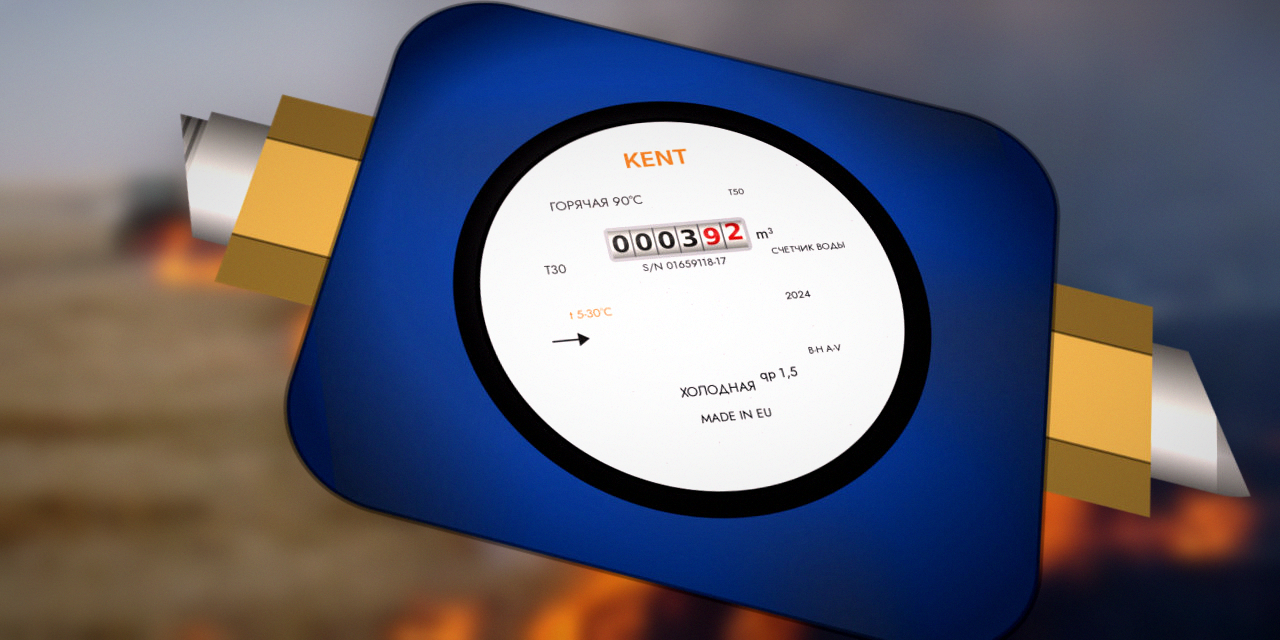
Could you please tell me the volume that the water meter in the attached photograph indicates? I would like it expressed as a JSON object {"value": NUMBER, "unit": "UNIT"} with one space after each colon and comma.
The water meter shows {"value": 3.92, "unit": "m³"}
